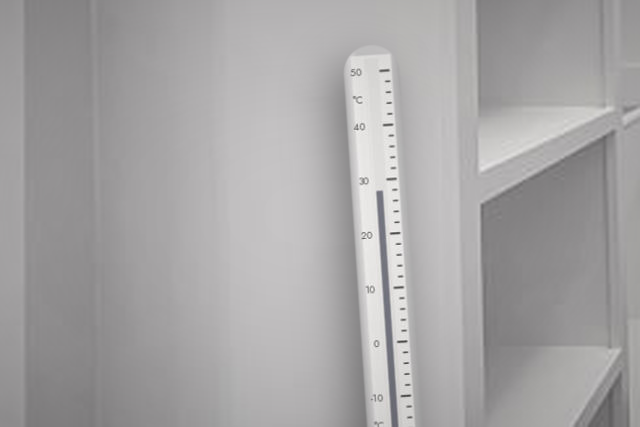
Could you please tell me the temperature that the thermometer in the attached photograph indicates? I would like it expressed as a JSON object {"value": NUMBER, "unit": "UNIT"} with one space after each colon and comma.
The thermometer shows {"value": 28, "unit": "°C"}
